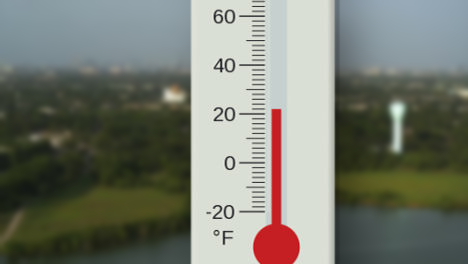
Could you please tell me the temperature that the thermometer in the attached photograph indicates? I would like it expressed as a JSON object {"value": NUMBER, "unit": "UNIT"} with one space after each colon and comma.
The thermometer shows {"value": 22, "unit": "°F"}
